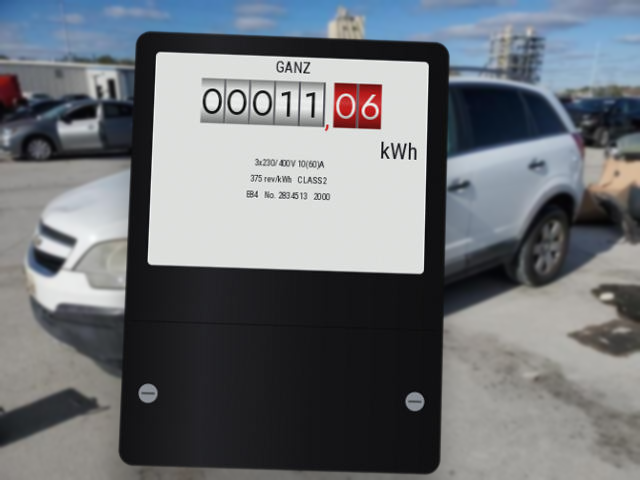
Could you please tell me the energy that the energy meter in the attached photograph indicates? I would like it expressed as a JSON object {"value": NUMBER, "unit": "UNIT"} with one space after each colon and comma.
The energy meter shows {"value": 11.06, "unit": "kWh"}
